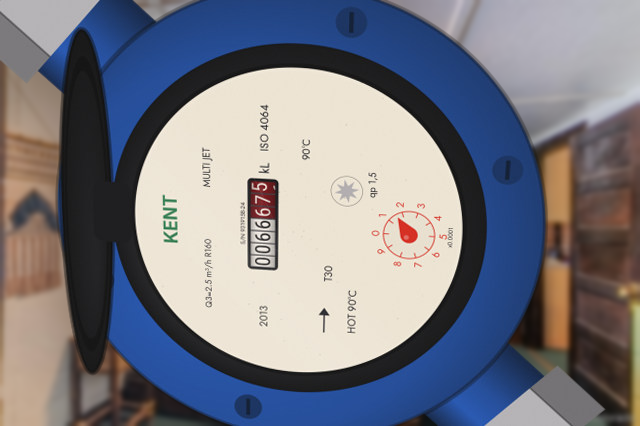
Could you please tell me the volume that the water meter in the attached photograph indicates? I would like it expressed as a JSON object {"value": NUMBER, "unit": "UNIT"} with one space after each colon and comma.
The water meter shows {"value": 66.6751, "unit": "kL"}
